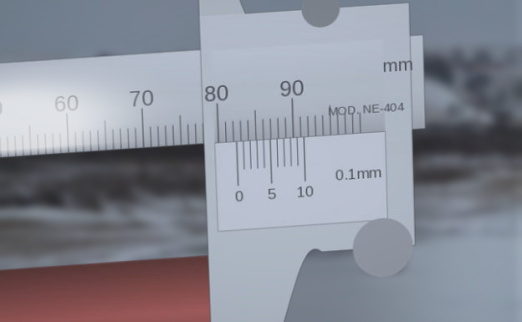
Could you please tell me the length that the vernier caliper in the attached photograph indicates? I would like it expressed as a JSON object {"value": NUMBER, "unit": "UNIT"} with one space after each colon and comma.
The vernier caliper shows {"value": 82.4, "unit": "mm"}
